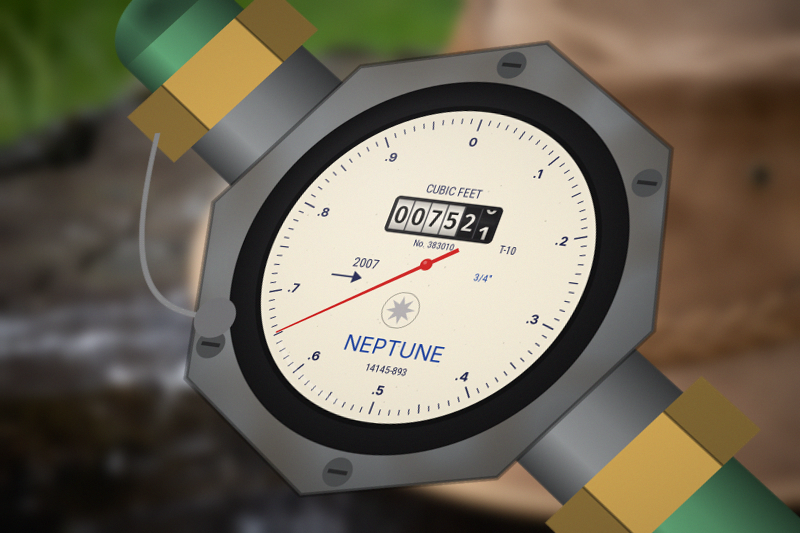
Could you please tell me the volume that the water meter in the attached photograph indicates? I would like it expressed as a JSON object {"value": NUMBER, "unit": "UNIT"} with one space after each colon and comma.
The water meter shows {"value": 7520.65, "unit": "ft³"}
